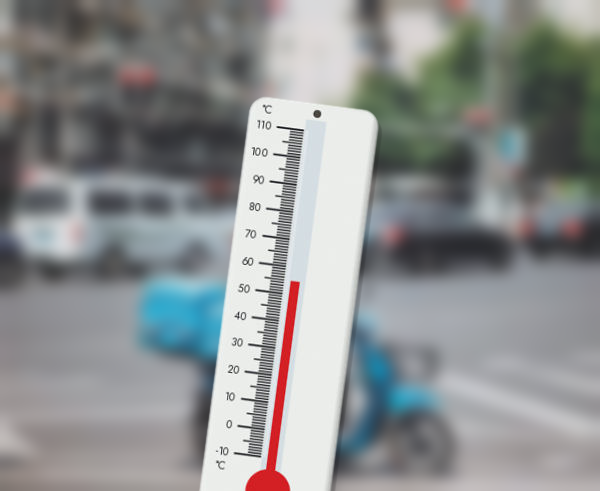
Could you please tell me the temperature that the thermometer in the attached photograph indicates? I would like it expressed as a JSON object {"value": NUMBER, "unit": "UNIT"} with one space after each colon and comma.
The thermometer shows {"value": 55, "unit": "°C"}
